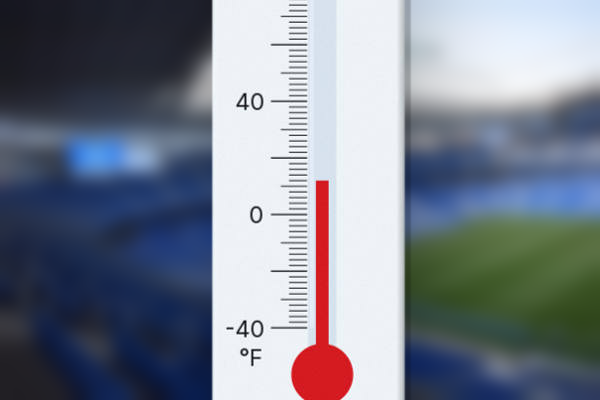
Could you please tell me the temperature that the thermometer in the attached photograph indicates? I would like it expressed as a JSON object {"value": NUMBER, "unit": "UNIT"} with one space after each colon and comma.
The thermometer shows {"value": 12, "unit": "°F"}
